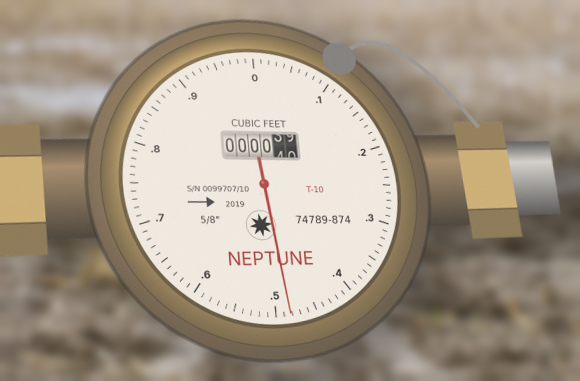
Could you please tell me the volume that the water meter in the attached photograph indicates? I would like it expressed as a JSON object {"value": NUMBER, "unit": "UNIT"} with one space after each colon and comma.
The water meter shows {"value": 39.48, "unit": "ft³"}
